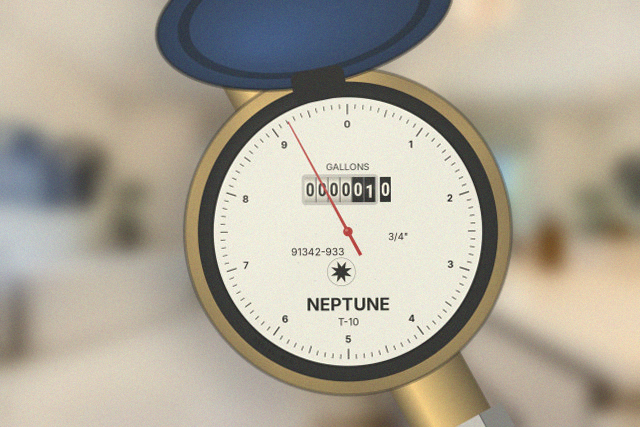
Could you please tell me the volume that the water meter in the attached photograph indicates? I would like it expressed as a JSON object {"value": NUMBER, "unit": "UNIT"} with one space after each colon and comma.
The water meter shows {"value": 9.2, "unit": "gal"}
